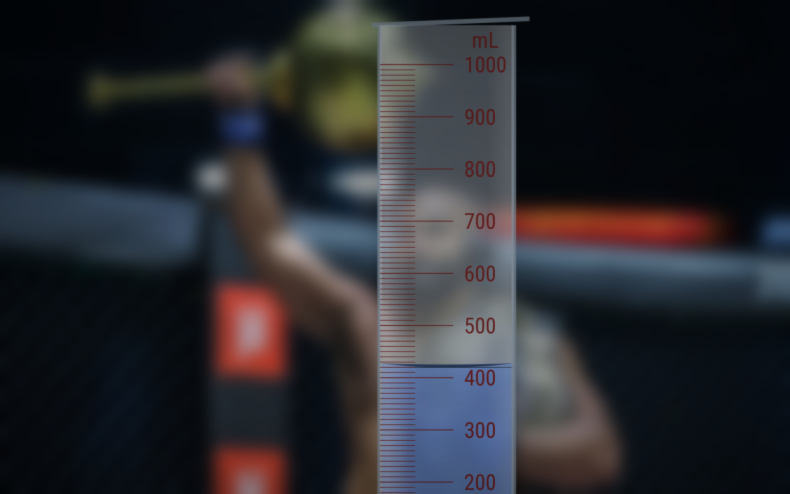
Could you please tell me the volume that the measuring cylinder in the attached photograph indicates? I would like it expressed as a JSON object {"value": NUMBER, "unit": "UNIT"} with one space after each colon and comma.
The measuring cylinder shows {"value": 420, "unit": "mL"}
